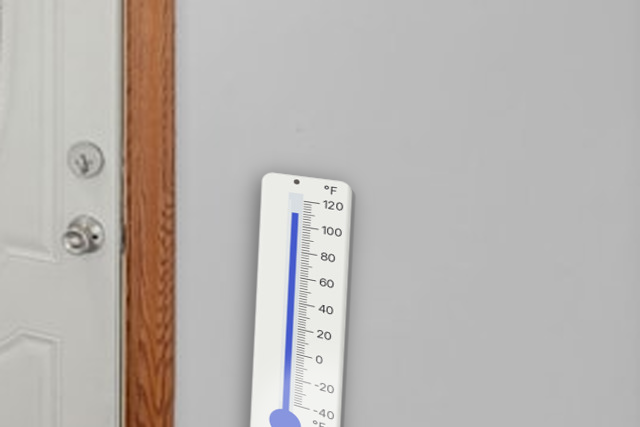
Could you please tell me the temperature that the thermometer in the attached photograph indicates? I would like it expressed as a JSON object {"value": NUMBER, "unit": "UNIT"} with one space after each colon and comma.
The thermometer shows {"value": 110, "unit": "°F"}
